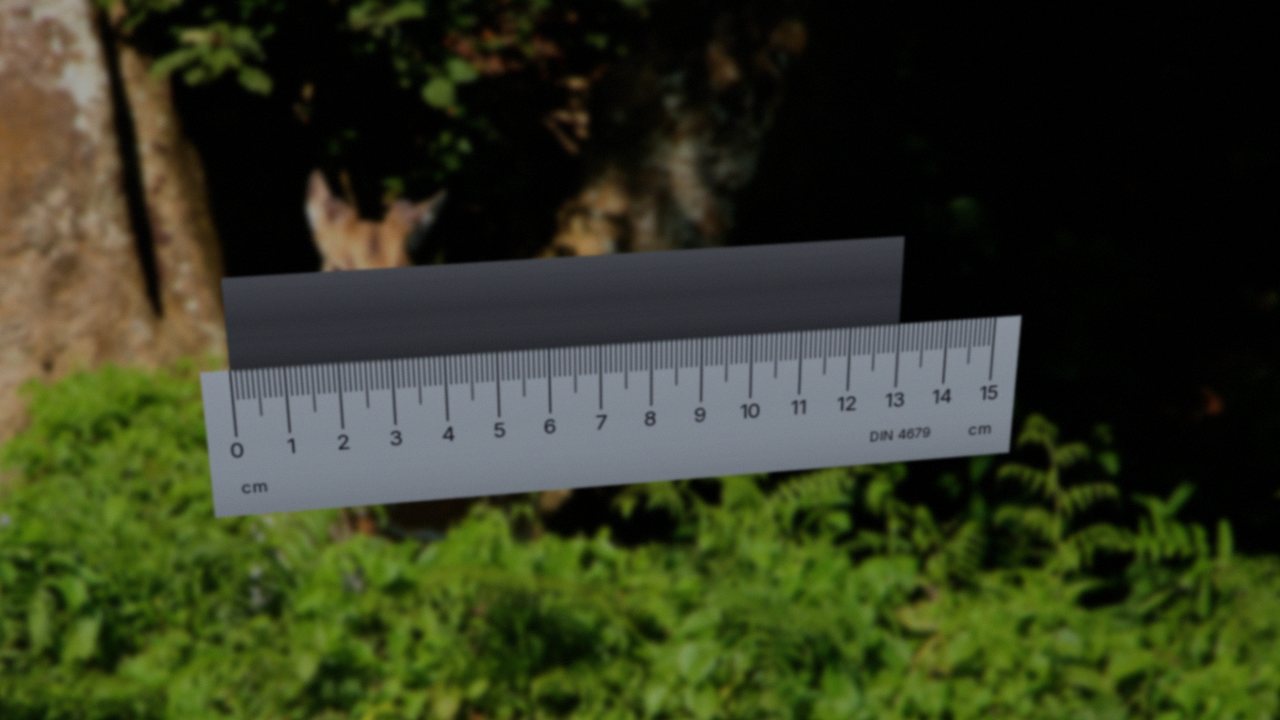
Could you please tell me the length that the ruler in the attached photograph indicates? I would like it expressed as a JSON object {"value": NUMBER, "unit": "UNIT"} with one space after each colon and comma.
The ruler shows {"value": 13, "unit": "cm"}
